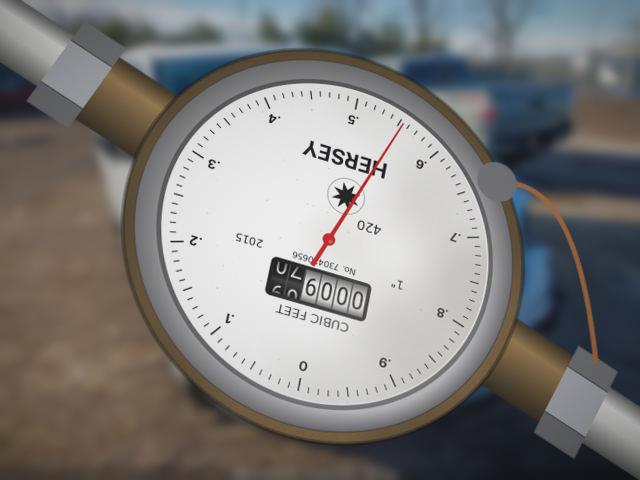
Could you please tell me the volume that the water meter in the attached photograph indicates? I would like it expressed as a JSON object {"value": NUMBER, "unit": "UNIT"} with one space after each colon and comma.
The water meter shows {"value": 969.55, "unit": "ft³"}
